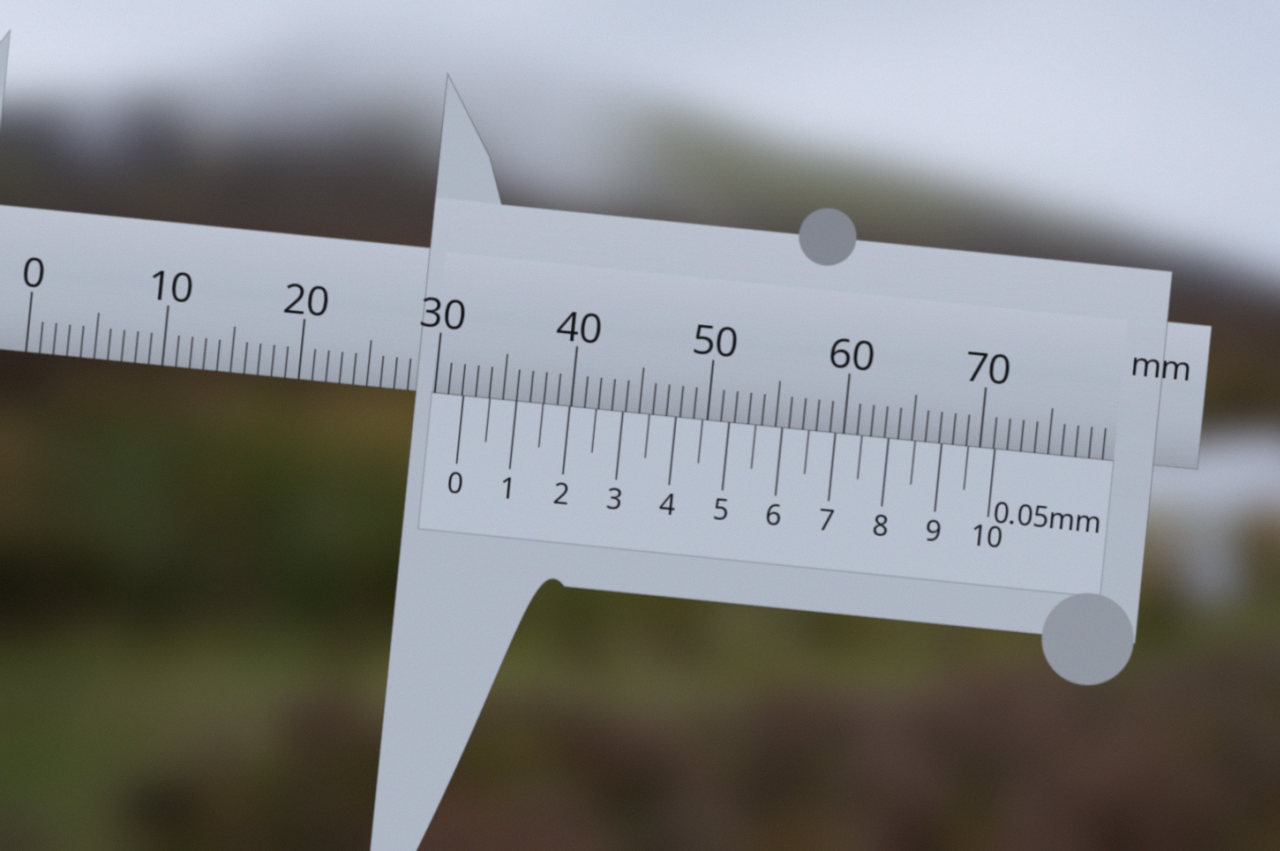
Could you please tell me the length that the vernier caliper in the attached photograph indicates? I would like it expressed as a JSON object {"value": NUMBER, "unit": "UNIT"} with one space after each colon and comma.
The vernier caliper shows {"value": 32.1, "unit": "mm"}
